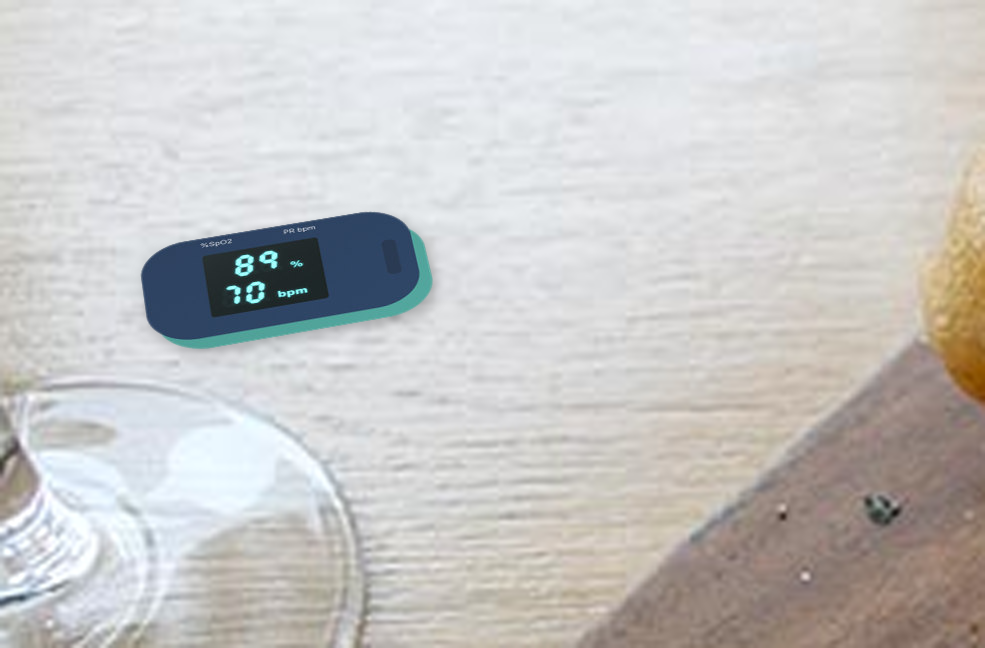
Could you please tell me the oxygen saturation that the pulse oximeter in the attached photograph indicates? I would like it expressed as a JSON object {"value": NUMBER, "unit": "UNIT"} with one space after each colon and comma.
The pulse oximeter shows {"value": 89, "unit": "%"}
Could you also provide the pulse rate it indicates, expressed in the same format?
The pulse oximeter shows {"value": 70, "unit": "bpm"}
